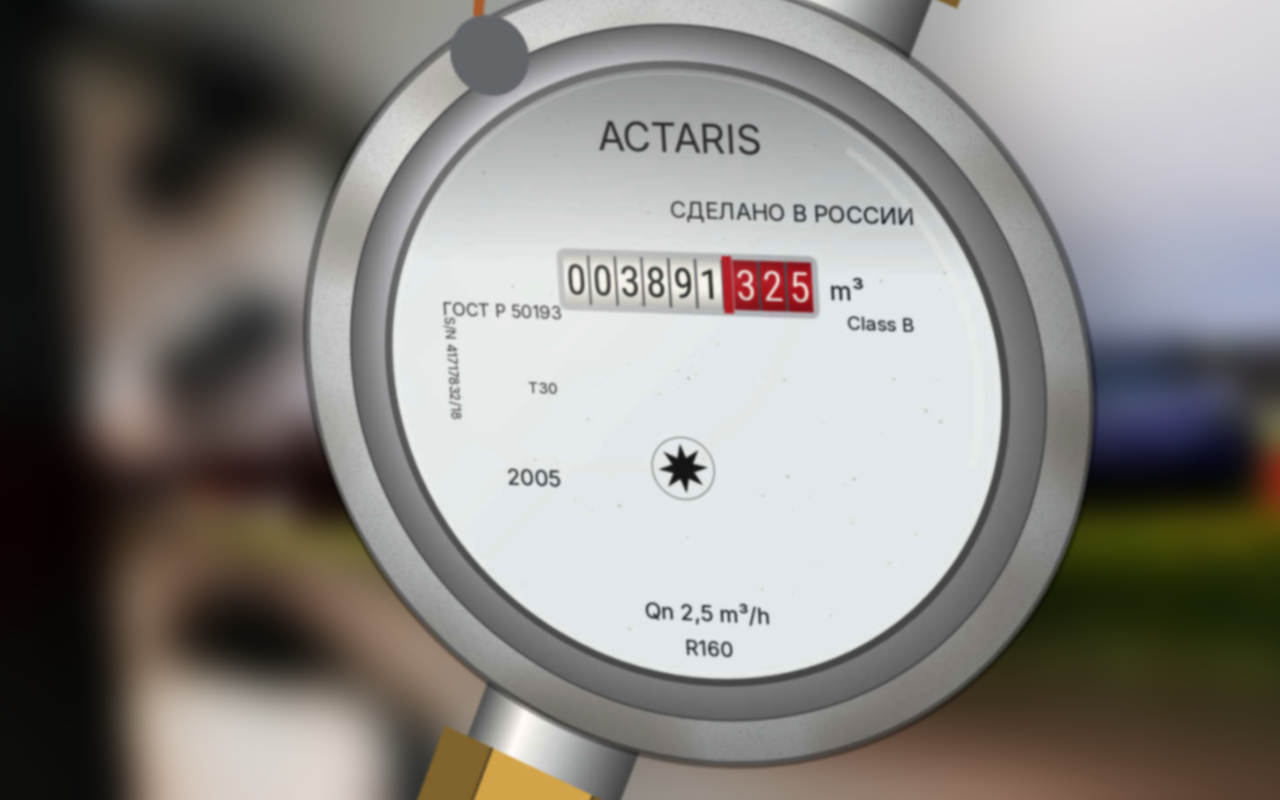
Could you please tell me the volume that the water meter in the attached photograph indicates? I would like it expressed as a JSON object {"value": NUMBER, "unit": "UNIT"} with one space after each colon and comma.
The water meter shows {"value": 3891.325, "unit": "m³"}
